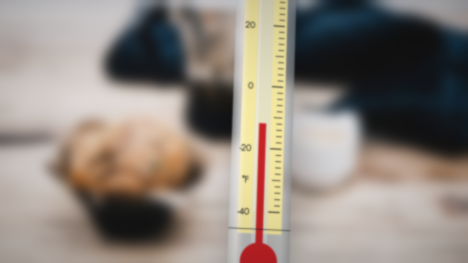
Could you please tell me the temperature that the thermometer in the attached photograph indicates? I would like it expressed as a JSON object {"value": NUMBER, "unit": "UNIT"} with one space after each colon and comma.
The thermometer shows {"value": -12, "unit": "°F"}
